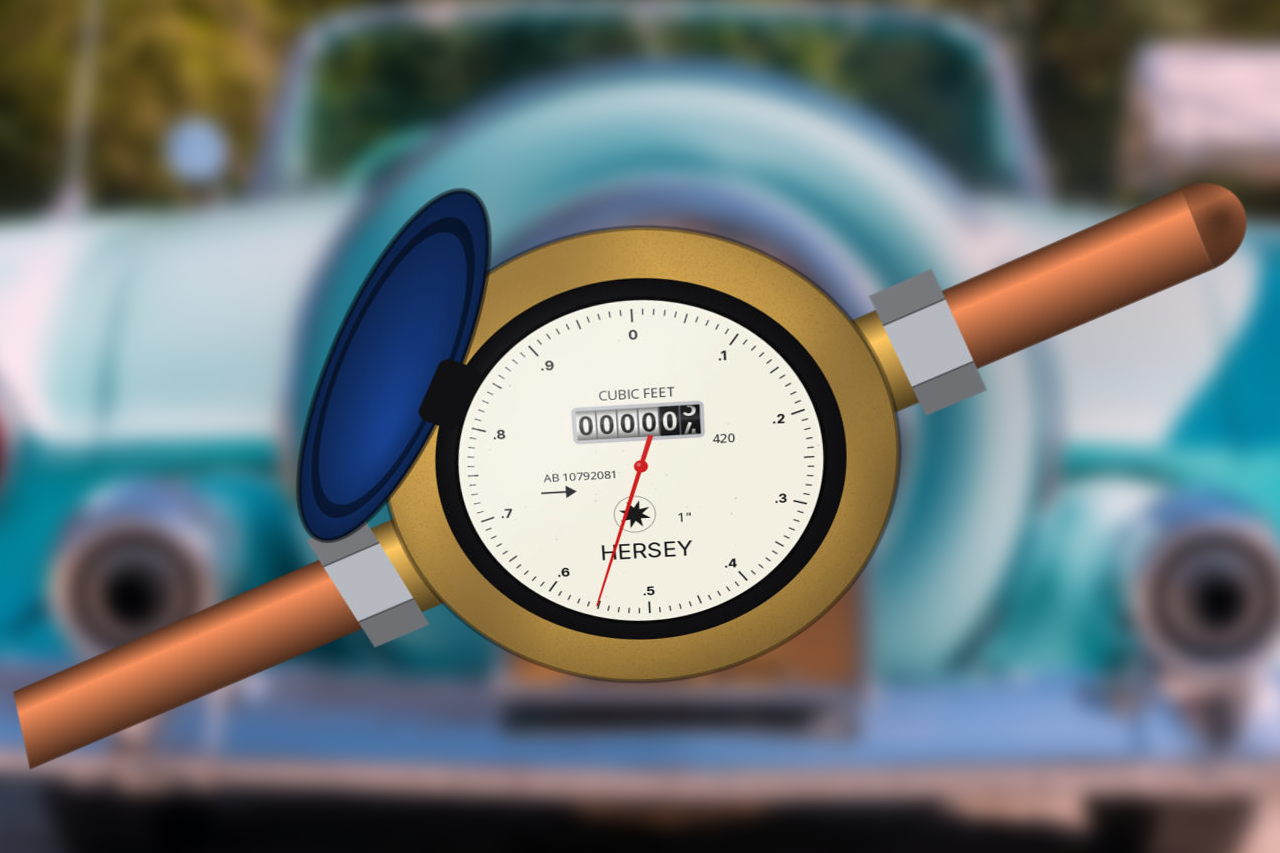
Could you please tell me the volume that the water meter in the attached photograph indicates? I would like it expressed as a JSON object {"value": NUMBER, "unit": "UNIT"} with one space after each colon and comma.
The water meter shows {"value": 3.55, "unit": "ft³"}
